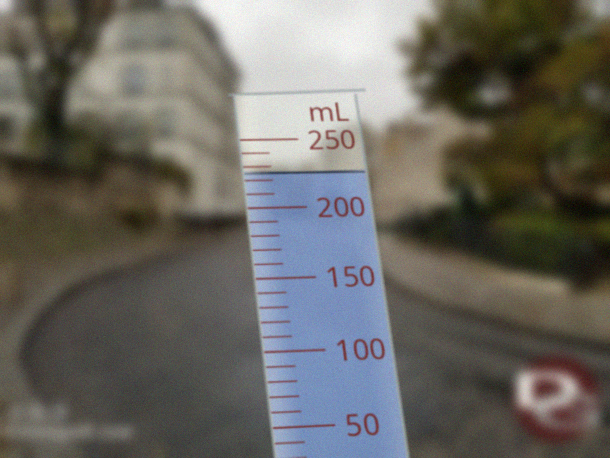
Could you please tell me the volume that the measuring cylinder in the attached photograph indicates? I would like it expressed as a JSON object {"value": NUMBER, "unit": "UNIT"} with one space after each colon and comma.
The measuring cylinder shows {"value": 225, "unit": "mL"}
